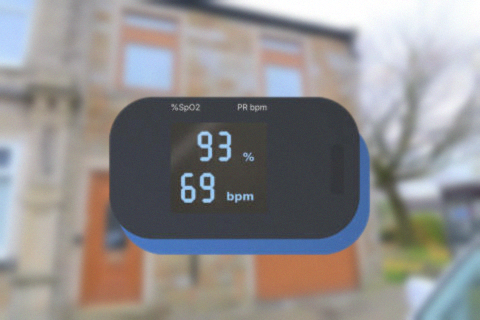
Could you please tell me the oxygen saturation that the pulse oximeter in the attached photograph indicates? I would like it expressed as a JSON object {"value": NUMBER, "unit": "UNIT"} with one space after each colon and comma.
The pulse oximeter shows {"value": 93, "unit": "%"}
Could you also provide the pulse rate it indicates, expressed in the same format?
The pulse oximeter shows {"value": 69, "unit": "bpm"}
